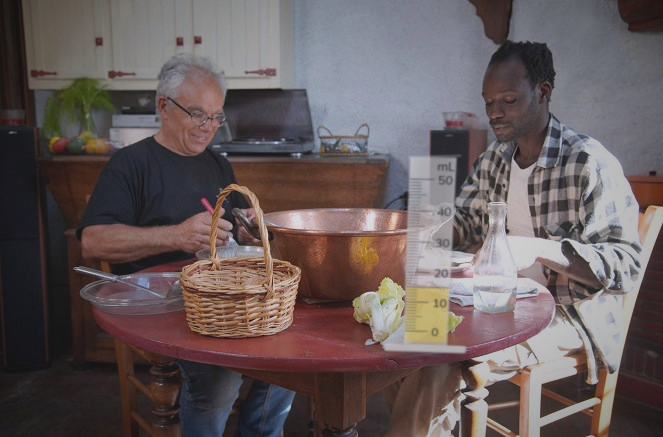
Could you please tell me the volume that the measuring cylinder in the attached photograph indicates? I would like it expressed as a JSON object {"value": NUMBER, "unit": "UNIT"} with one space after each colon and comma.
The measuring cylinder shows {"value": 15, "unit": "mL"}
